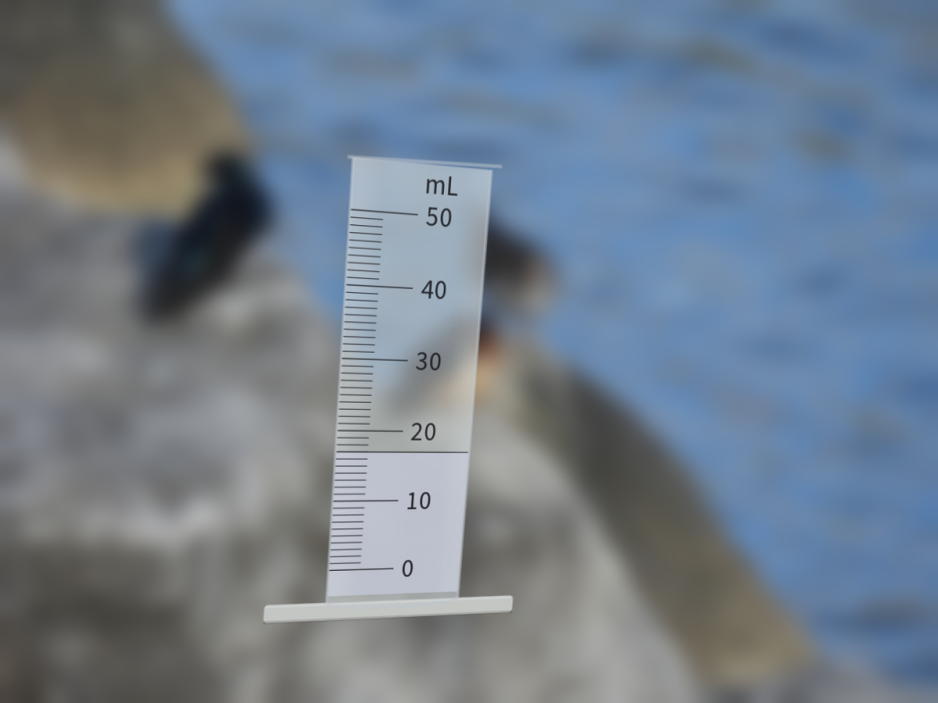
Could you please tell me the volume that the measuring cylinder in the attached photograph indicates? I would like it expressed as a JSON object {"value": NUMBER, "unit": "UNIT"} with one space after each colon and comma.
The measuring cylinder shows {"value": 17, "unit": "mL"}
